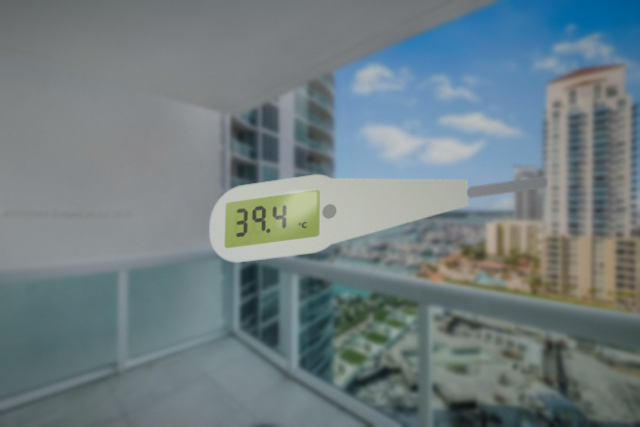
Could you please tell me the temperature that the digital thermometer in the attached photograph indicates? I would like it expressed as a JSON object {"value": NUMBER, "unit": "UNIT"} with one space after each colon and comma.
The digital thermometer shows {"value": 39.4, "unit": "°C"}
